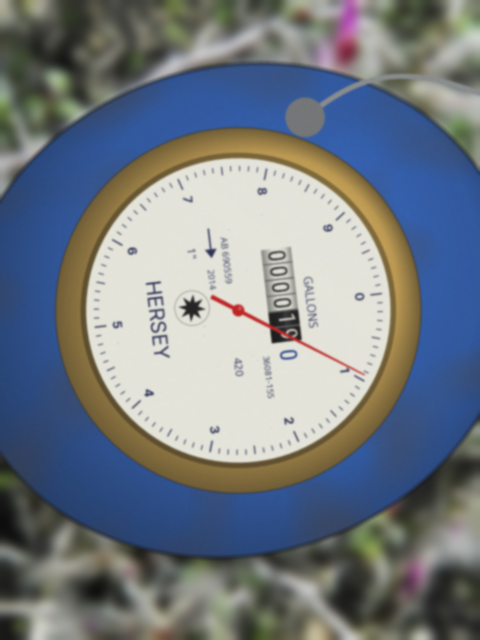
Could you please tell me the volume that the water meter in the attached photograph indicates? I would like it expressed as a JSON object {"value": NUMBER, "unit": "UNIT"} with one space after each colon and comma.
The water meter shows {"value": 190.9, "unit": "gal"}
